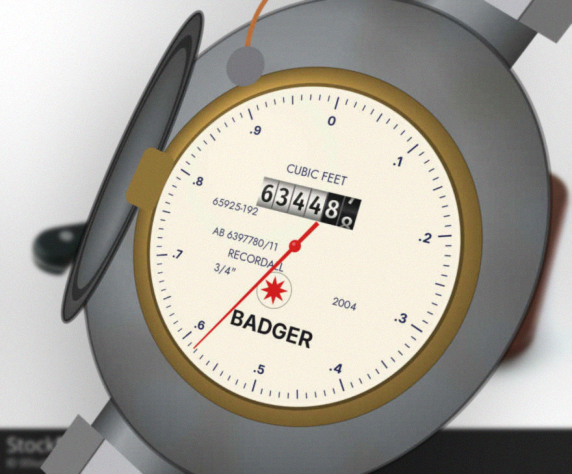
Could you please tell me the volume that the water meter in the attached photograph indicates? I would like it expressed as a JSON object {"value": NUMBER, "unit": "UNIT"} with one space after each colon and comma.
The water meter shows {"value": 634487.58, "unit": "ft³"}
